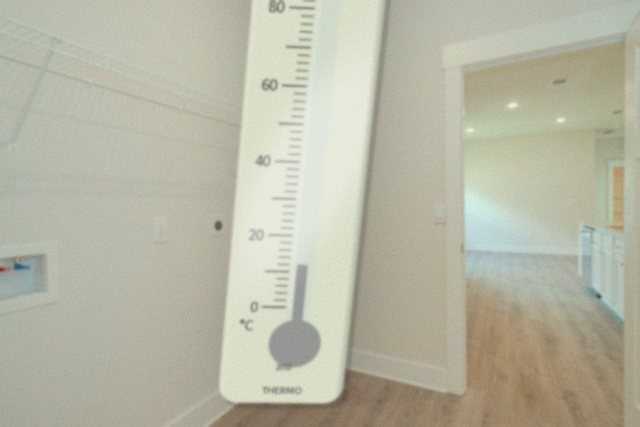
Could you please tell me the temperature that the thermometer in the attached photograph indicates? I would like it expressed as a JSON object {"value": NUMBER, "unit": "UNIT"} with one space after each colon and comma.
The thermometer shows {"value": 12, "unit": "°C"}
